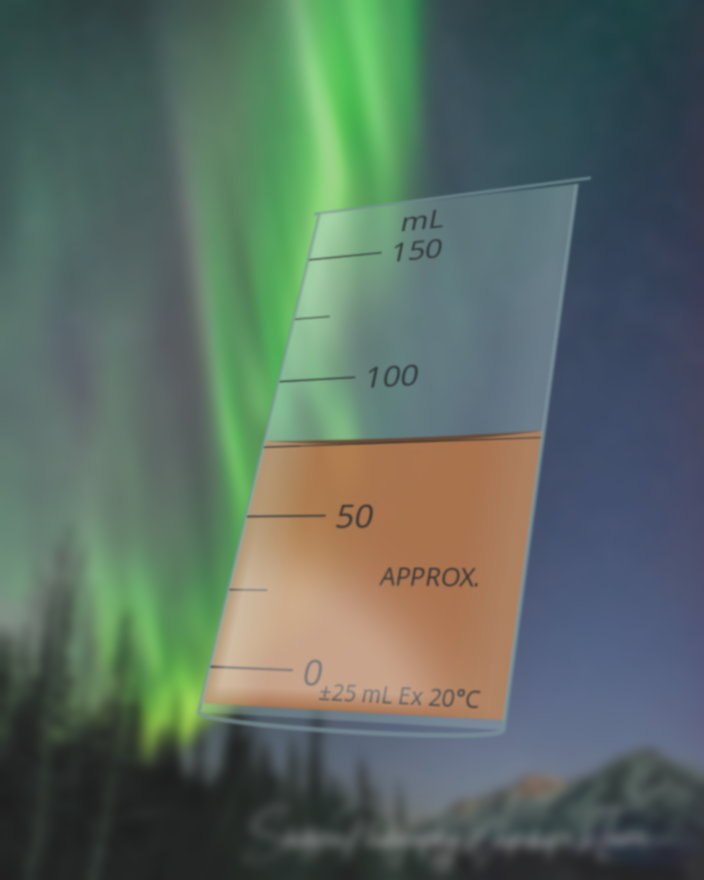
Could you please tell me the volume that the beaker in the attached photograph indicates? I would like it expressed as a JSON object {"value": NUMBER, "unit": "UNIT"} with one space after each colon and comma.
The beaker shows {"value": 75, "unit": "mL"}
